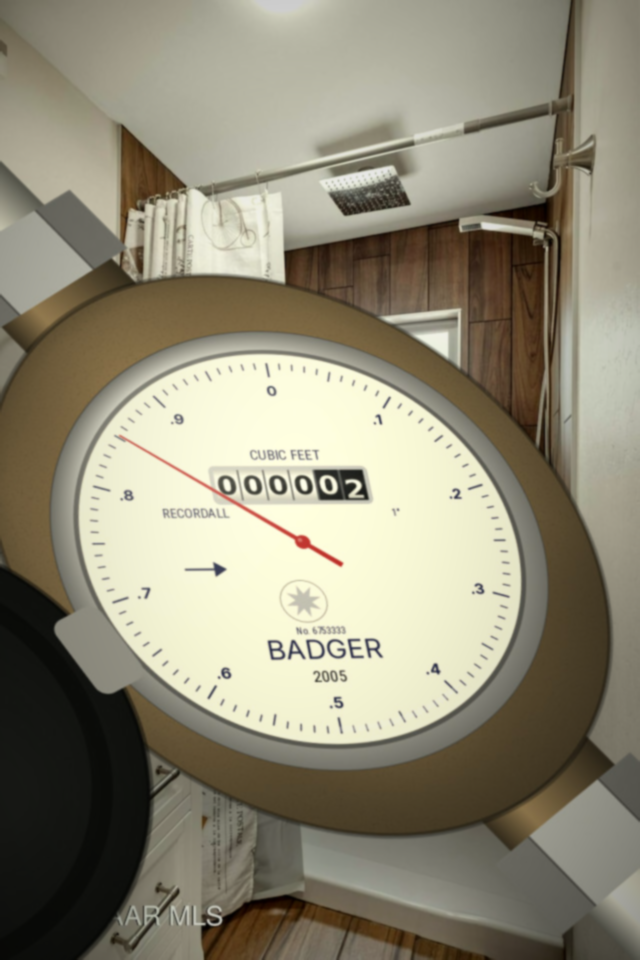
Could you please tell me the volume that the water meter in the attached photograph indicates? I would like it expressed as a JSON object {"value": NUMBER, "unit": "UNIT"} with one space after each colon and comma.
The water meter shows {"value": 1.85, "unit": "ft³"}
